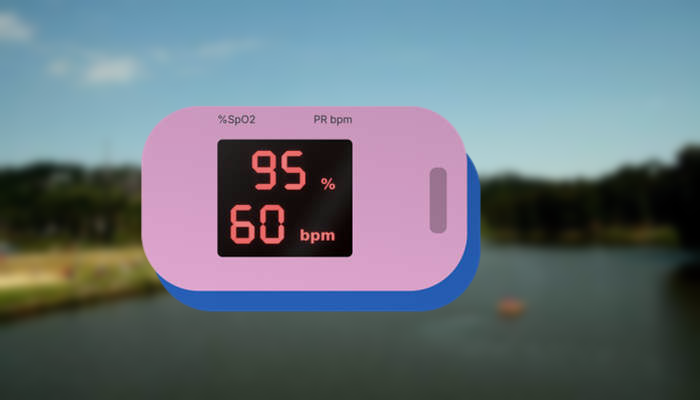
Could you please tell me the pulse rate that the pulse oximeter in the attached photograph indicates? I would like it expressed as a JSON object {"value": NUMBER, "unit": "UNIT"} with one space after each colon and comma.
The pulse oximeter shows {"value": 60, "unit": "bpm"}
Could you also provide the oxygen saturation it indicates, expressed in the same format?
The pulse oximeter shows {"value": 95, "unit": "%"}
